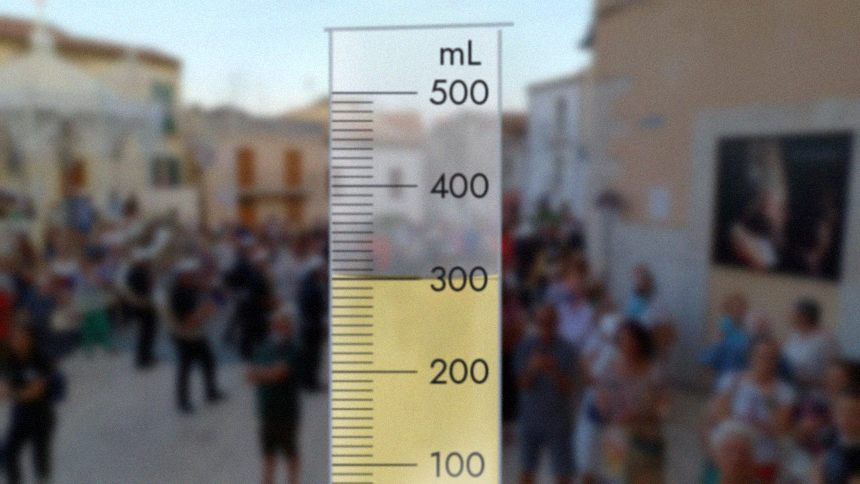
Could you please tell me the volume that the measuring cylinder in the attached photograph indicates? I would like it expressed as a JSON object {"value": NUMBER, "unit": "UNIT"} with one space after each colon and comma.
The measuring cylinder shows {"value": 300, "unit": "mL"}
